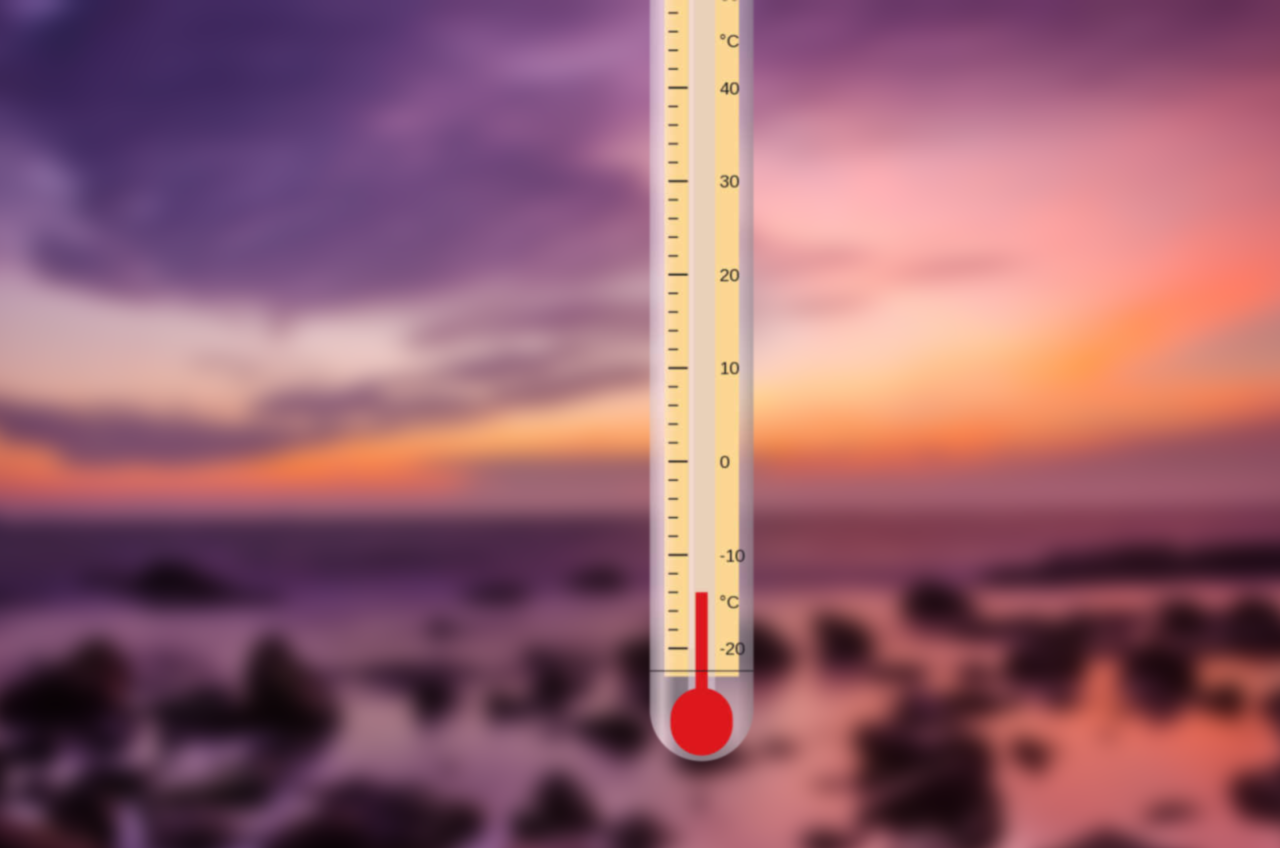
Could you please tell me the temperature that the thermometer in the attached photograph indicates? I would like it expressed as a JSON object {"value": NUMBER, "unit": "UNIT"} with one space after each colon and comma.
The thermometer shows {"value": -14, "unit": "°C"}
